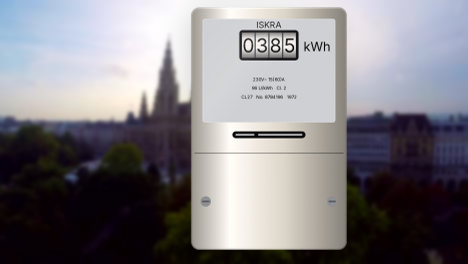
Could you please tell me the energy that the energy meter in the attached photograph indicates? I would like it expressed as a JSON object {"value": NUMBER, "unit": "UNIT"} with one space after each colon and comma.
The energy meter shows {"value": 385, "unit": "kWh"}
